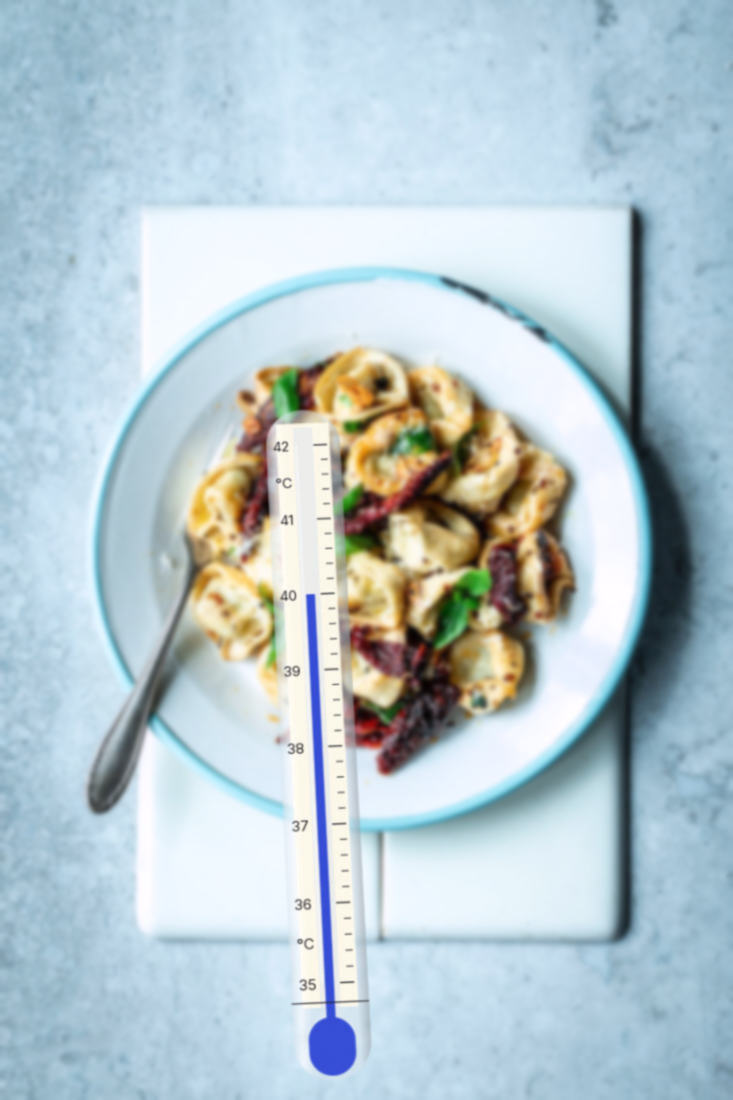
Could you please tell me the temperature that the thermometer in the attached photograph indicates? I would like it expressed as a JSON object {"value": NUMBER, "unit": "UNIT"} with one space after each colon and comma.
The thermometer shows {"value": 40, "unit": "°C"}
